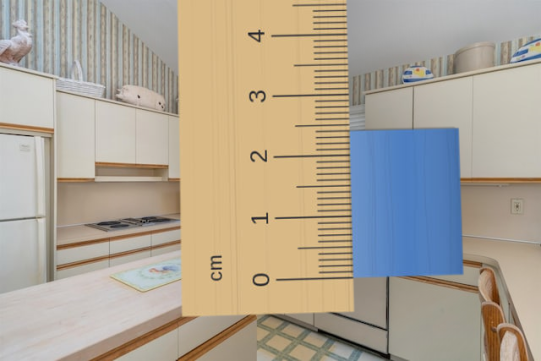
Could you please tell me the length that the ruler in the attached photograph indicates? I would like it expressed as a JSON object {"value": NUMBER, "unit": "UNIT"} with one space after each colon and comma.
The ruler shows {"value": 2.4, "unit": "cm"}
